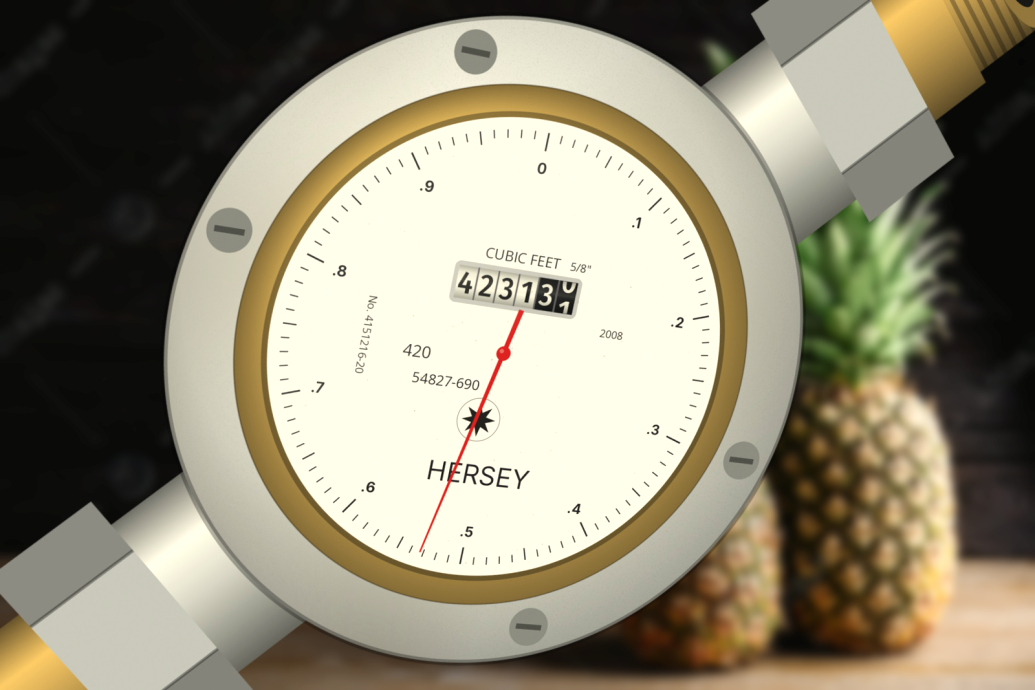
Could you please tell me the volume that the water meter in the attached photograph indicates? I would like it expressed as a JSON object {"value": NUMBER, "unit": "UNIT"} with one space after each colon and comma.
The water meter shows {"value": 423130.53, "unit": "ft³"}
